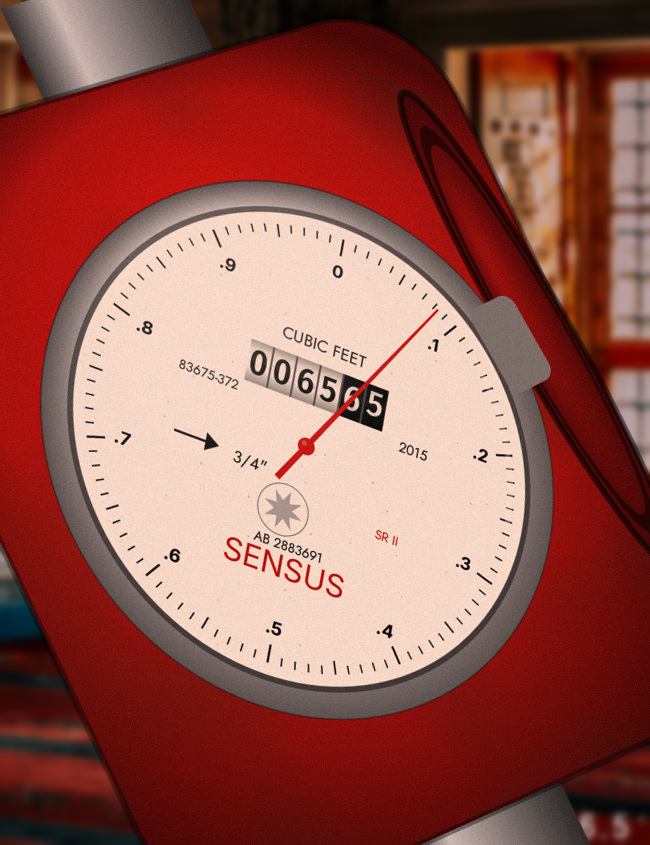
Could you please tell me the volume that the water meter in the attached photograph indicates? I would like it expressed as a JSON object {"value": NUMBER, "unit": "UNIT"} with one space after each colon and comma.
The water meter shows {"value": 6565.08, "unit": "ft³"}
